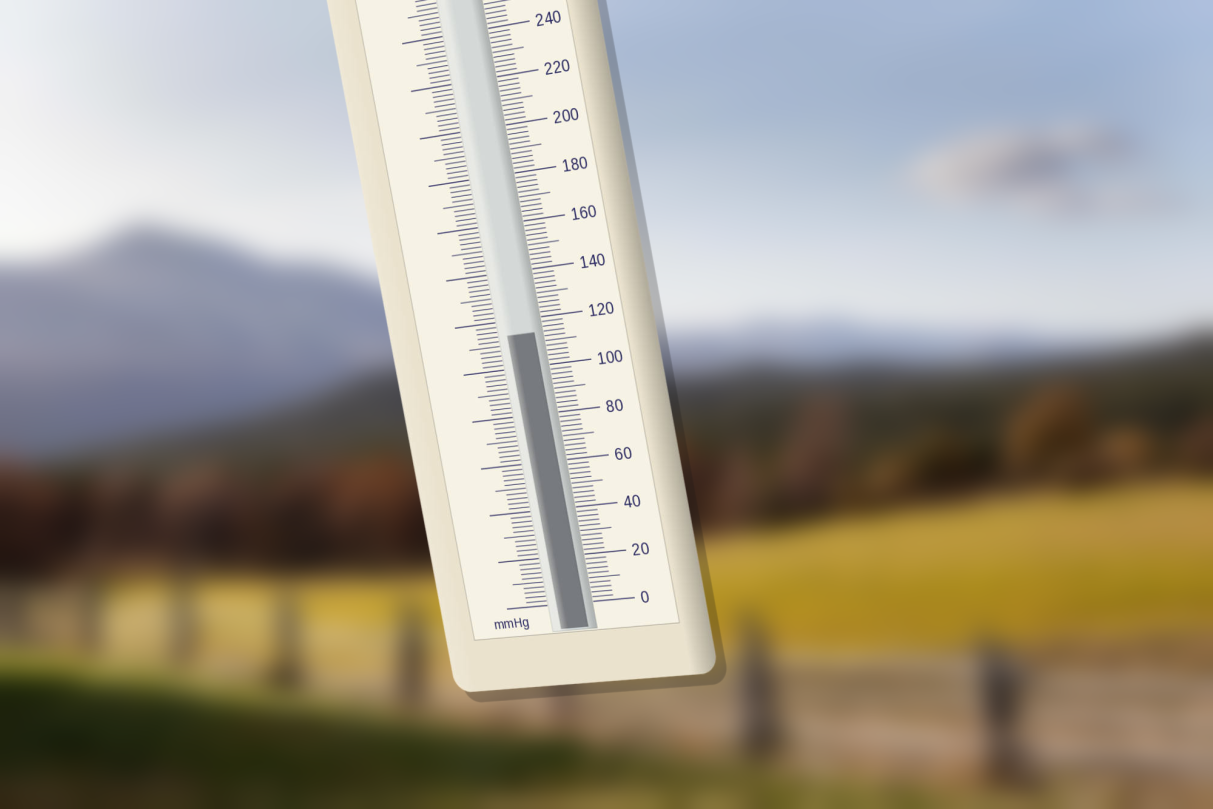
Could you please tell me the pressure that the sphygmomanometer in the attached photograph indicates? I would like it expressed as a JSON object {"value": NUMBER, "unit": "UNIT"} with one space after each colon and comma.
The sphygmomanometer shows {"value": 114, "unit": "mmHg"}
